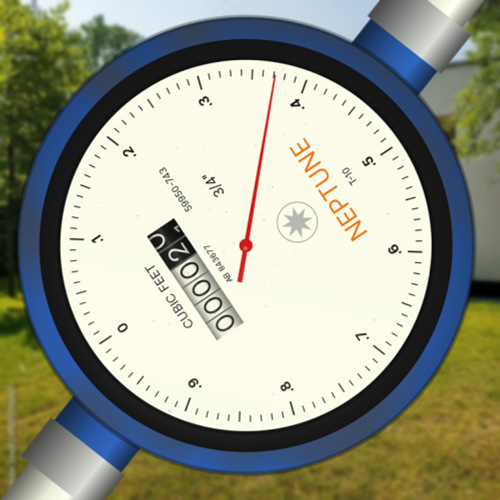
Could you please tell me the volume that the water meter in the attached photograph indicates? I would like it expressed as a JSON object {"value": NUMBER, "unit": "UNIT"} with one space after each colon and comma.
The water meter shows {"value": 20.37, "unit": "ft³"}
